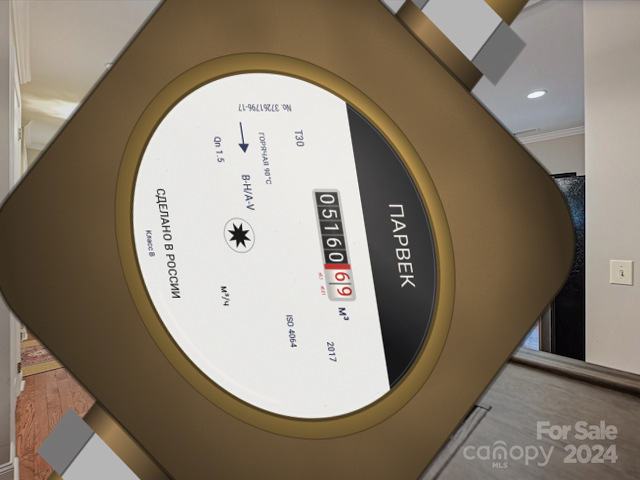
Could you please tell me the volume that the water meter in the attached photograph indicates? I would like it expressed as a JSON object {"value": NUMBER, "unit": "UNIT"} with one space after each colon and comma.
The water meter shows {"value": 5160.69, "unit": "m³"}
